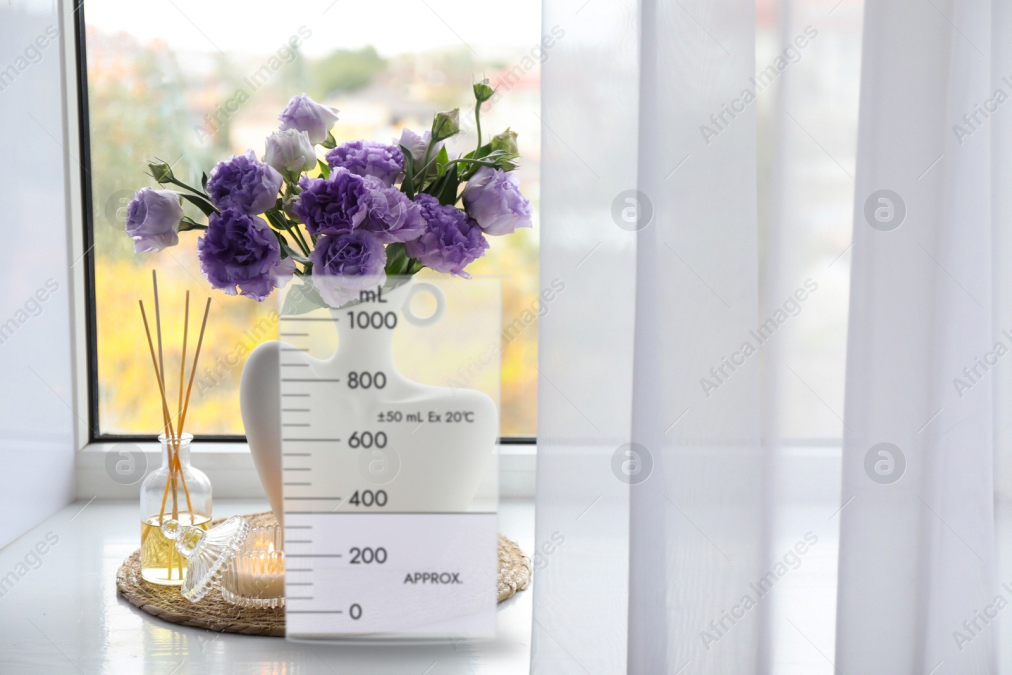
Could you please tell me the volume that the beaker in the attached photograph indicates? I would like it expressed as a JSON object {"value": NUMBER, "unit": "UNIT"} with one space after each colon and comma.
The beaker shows {"value": 350, "unit": "mL"}
